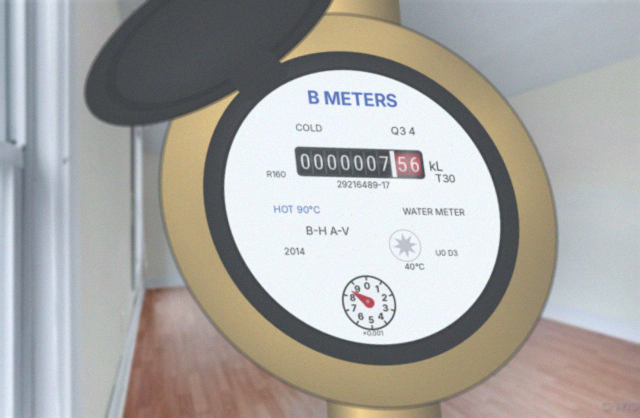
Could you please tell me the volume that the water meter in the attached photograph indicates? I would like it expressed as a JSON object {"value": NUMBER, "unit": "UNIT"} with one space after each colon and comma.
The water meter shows {"value": 7.568, "unit": "kL"}
